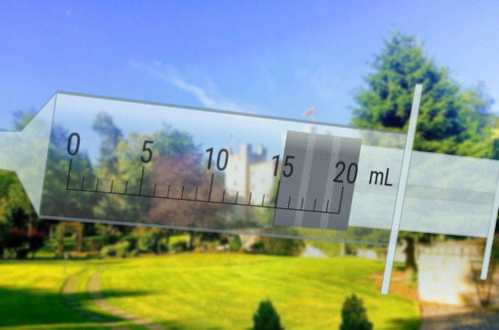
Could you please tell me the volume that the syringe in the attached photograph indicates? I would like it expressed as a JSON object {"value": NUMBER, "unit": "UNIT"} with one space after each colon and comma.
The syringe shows {"value": 15, "unit": "mL"}
